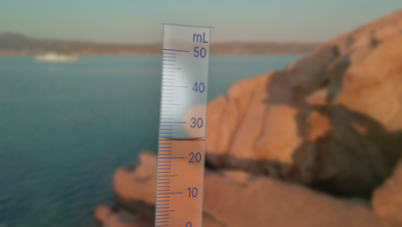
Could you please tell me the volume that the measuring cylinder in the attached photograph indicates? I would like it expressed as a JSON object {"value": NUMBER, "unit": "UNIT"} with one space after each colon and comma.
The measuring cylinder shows {"value": 25, "unit": "mL"}
